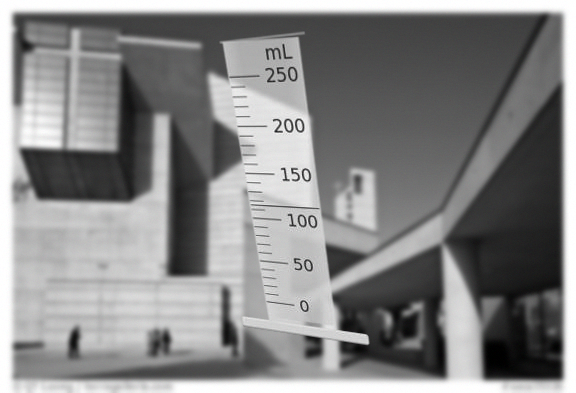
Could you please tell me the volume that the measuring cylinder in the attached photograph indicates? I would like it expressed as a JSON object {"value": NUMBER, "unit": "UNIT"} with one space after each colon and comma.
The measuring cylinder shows {"value": 115, "unit": "mL"}
